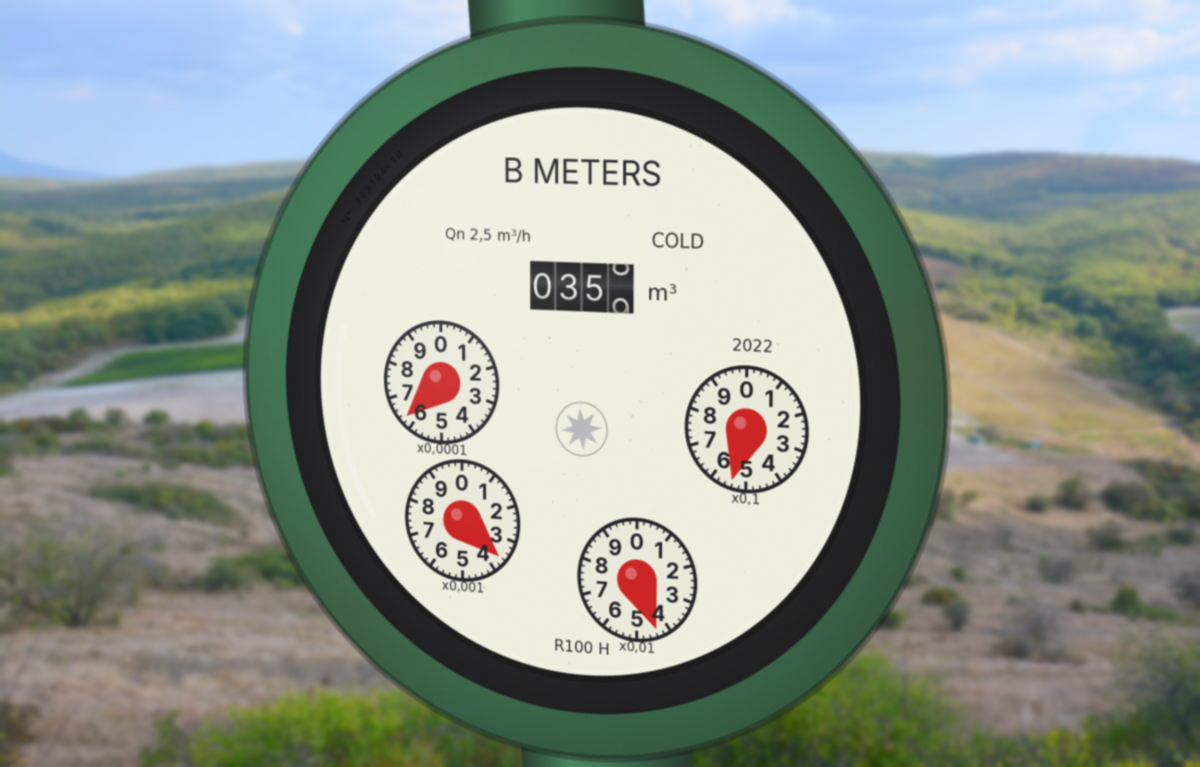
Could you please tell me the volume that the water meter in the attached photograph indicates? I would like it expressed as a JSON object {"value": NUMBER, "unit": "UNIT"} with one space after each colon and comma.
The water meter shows {"value": 358.5436, "unit": "m³"}
